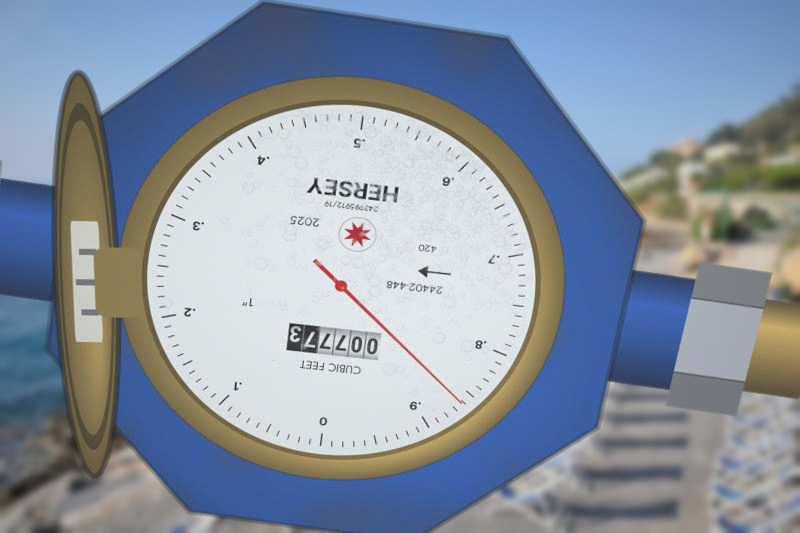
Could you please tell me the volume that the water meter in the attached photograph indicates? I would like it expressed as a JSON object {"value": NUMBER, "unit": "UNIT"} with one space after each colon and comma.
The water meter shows {"value": 7772.86, "unit": "ft³"}
